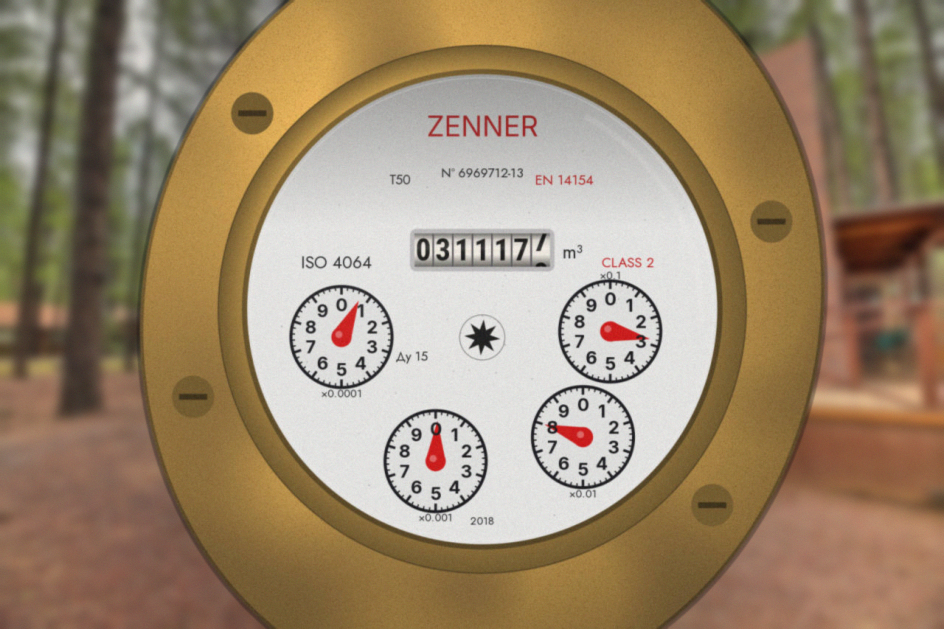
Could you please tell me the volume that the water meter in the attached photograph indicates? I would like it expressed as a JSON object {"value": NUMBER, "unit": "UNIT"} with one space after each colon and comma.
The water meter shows {"value": 311177.2800, "unit": "m³"}
